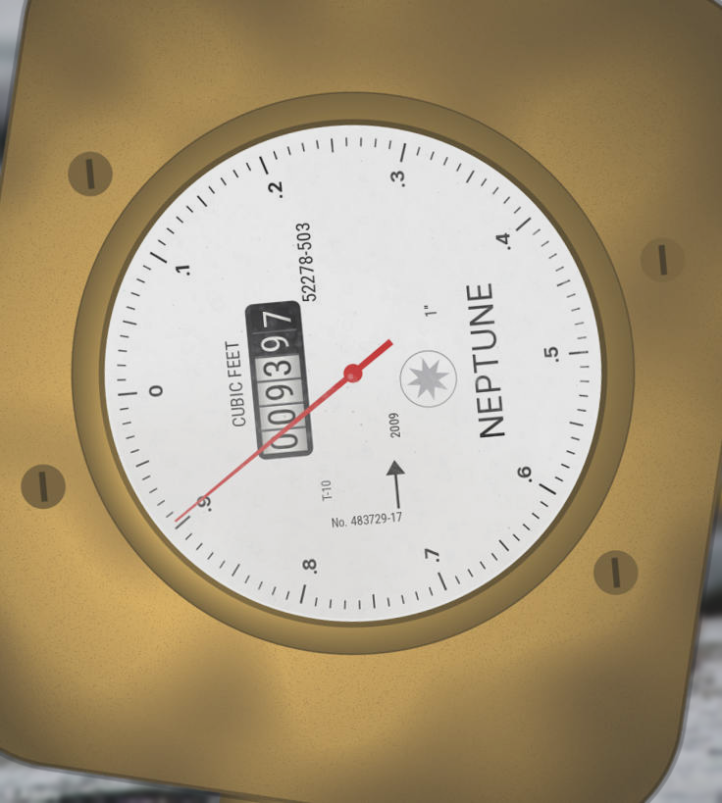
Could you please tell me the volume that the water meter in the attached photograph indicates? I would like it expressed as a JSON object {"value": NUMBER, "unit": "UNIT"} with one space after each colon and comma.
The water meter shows {"value": 9396.90, "unit": "ft³"}
